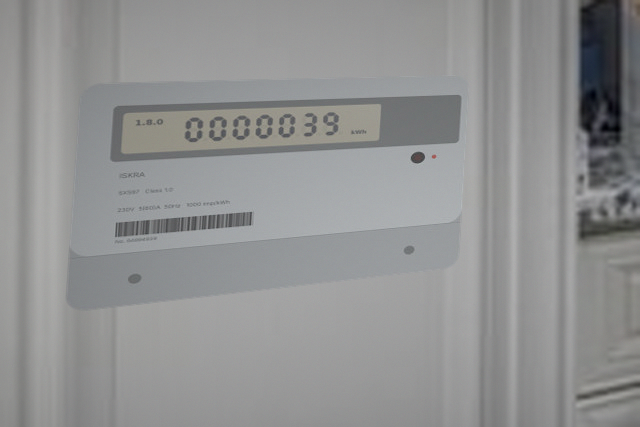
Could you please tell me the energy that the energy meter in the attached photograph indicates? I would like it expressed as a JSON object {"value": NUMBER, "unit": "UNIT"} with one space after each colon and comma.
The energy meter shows {"value": 39, "unit": "kWh"}
